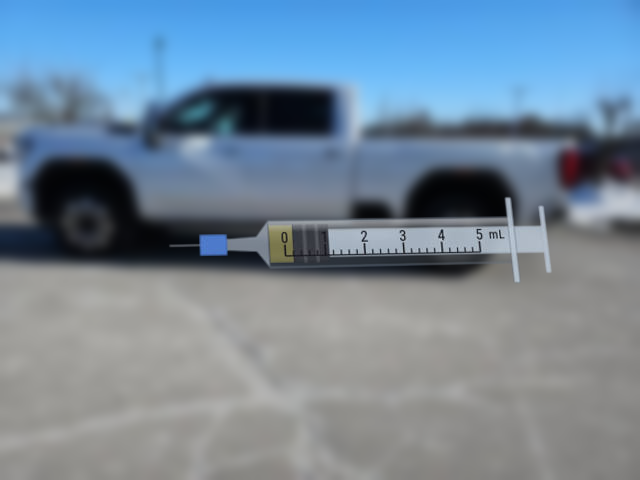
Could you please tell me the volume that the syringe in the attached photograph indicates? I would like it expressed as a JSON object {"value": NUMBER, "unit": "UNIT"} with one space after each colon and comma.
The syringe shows {"value": 0.2, "unit": "mL"}
